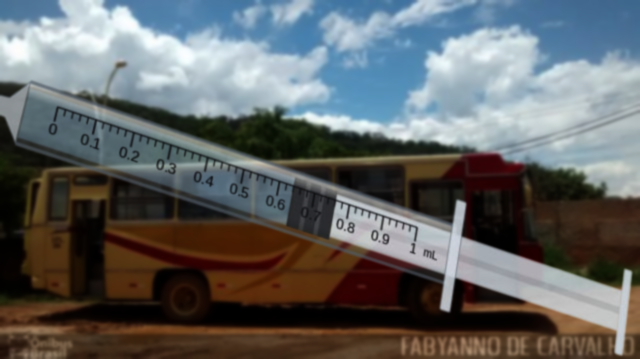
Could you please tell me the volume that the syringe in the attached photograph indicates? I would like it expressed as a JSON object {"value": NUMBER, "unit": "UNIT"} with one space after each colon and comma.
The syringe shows {"value": 0.64, "unit": "mL"}
